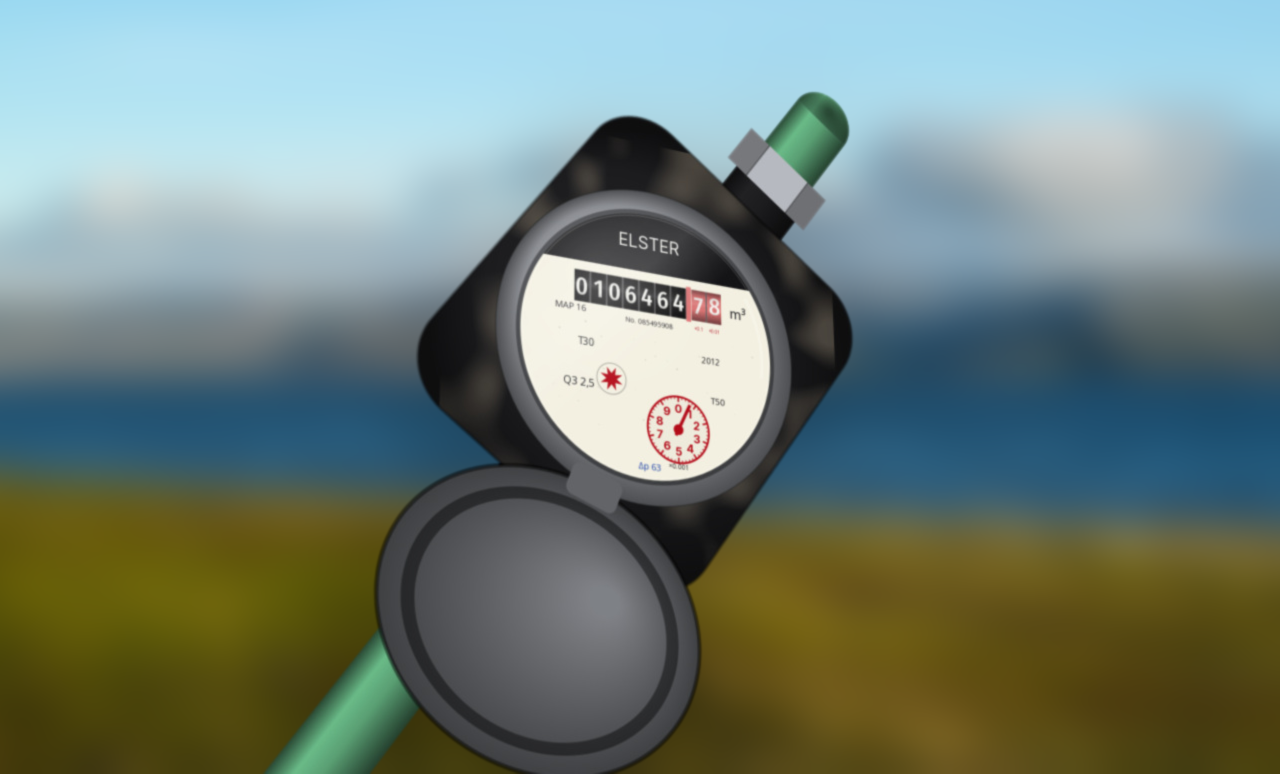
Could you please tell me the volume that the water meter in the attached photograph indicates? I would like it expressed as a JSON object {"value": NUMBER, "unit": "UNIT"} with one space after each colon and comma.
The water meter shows {"value": 106464.780, "unit": "m³"}
